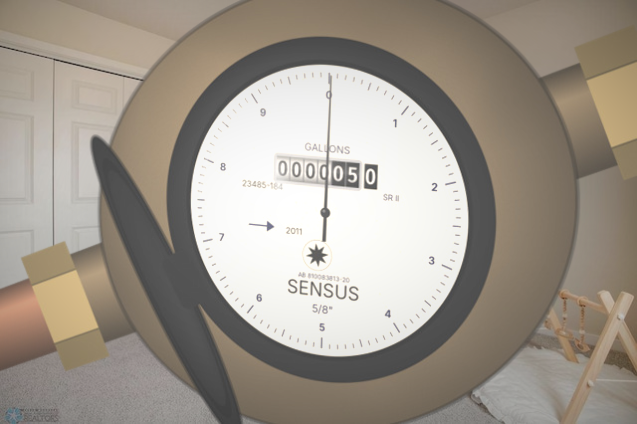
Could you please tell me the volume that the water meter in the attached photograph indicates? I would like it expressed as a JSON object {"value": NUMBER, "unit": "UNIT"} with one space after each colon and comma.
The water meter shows {"value": 50.0, "unit": "gal"}
